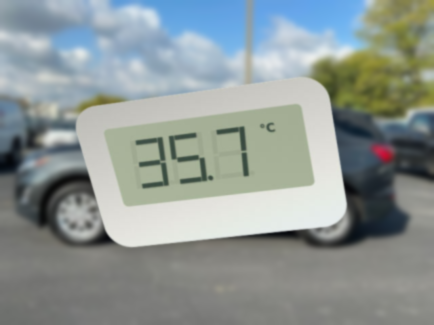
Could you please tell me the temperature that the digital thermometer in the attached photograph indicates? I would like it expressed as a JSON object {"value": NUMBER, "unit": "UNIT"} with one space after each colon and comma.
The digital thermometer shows {"value": 35.7, "unit": "°C"}
